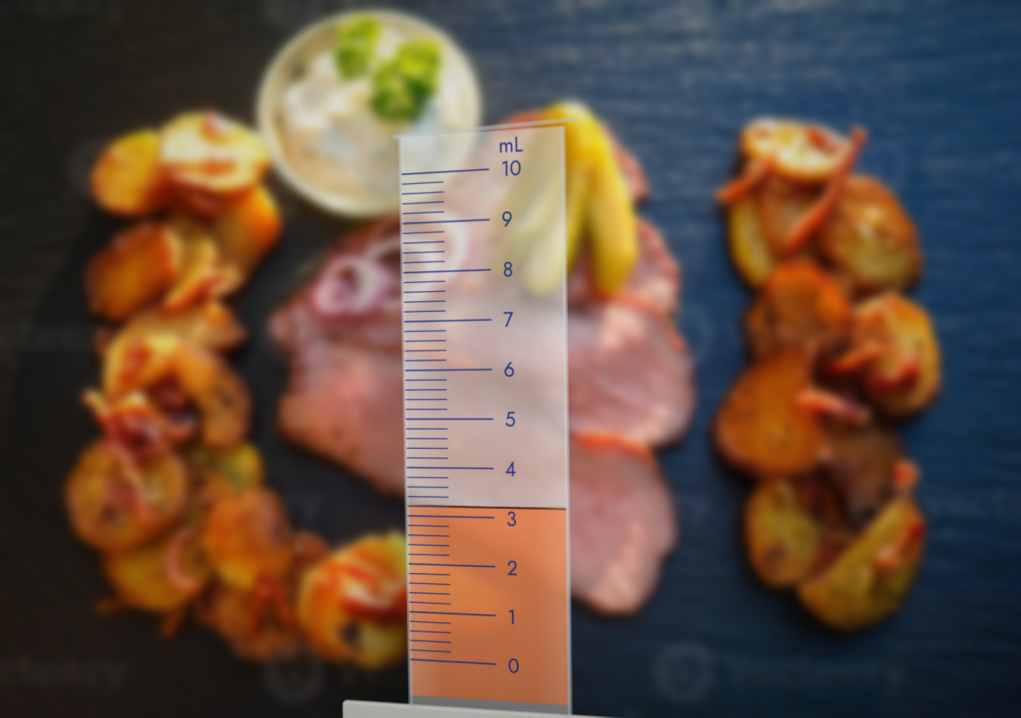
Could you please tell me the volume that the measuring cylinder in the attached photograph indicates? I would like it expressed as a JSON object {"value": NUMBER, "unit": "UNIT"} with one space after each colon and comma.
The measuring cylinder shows {"value": 3.2, "unit": "mL"}
